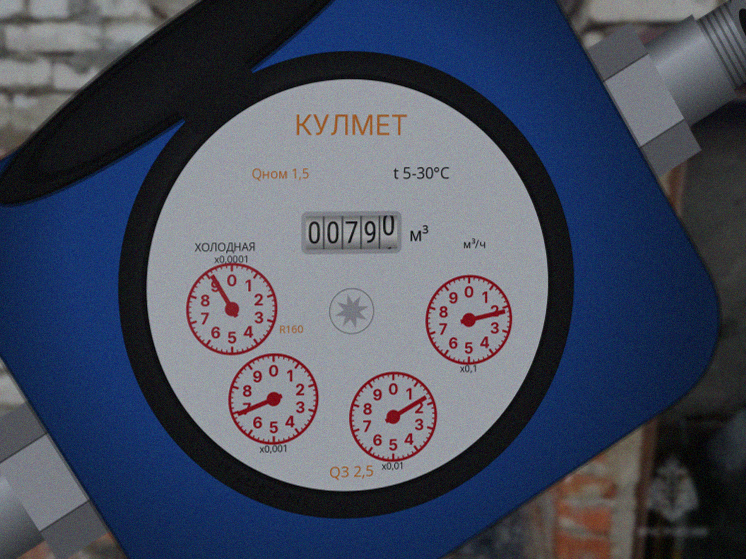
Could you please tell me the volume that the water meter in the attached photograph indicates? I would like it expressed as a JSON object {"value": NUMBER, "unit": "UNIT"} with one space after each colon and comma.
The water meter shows {"value": 790.2169, "unit": "m³"}
